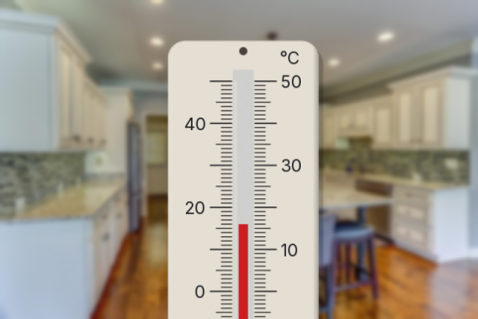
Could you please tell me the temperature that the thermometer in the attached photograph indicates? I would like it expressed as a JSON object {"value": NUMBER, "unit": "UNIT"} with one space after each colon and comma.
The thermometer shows {"value": 16, "unit": "°C"}
